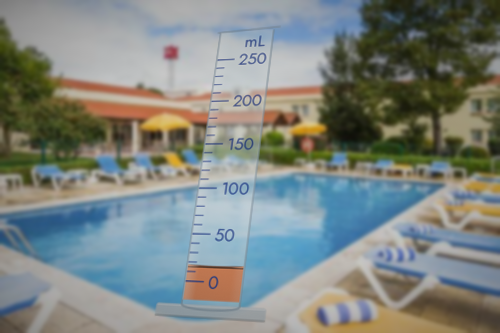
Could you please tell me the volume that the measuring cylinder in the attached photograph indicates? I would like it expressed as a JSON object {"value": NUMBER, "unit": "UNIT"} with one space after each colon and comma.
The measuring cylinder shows {"value": 15, "unit": "mL"}
